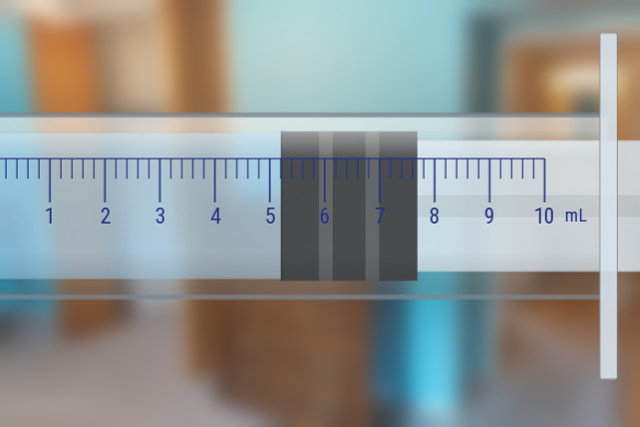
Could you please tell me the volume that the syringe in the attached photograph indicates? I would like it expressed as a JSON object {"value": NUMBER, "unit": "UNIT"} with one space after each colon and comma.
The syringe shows {"value": 5.2, "unit": "mL"}
